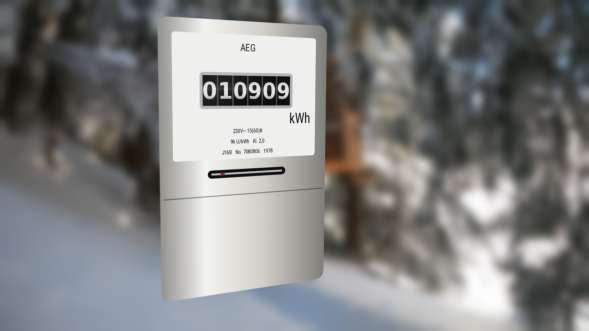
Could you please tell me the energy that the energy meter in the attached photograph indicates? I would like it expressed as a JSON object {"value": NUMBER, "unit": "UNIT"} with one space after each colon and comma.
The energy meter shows {"value": 10909, "unit": "kWh"}
